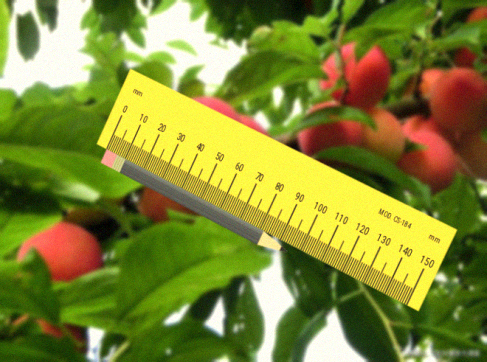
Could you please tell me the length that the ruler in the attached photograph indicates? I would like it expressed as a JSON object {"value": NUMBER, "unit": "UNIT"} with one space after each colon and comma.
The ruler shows {"value": 95, "unit": "mm"}
